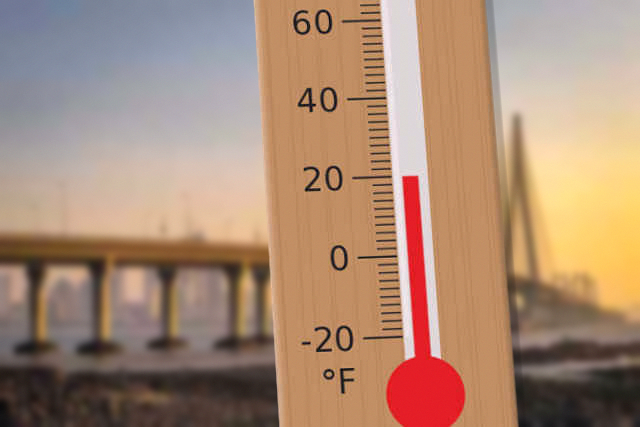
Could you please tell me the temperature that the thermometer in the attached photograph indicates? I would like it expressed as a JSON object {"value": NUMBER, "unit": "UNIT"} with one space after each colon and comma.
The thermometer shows {"value": 20, "unit": "°F"}
